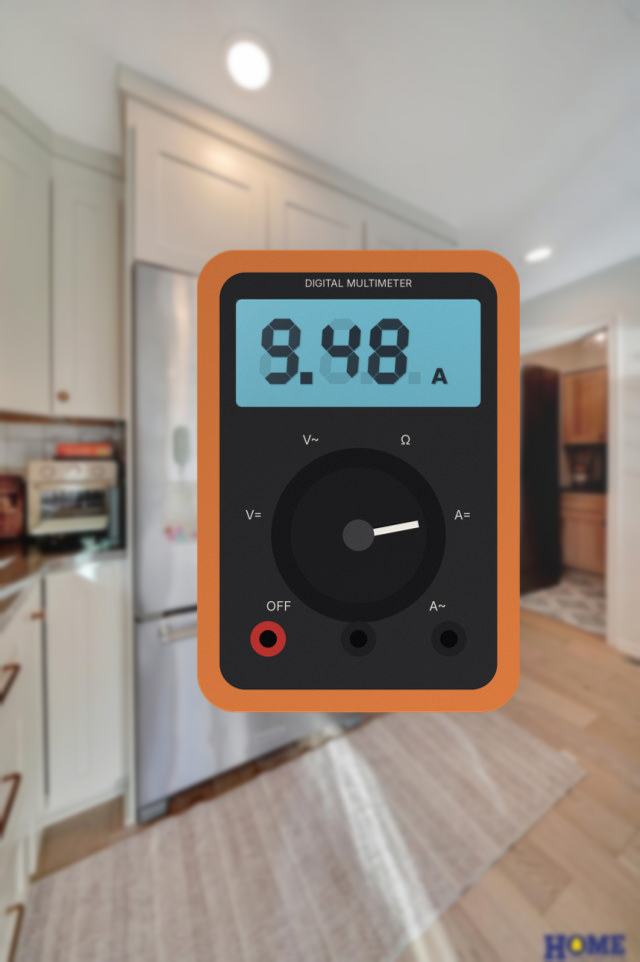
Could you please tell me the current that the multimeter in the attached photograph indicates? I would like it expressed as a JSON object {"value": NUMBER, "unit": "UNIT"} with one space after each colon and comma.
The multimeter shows {"value": 9.48, "unit": "A"}
